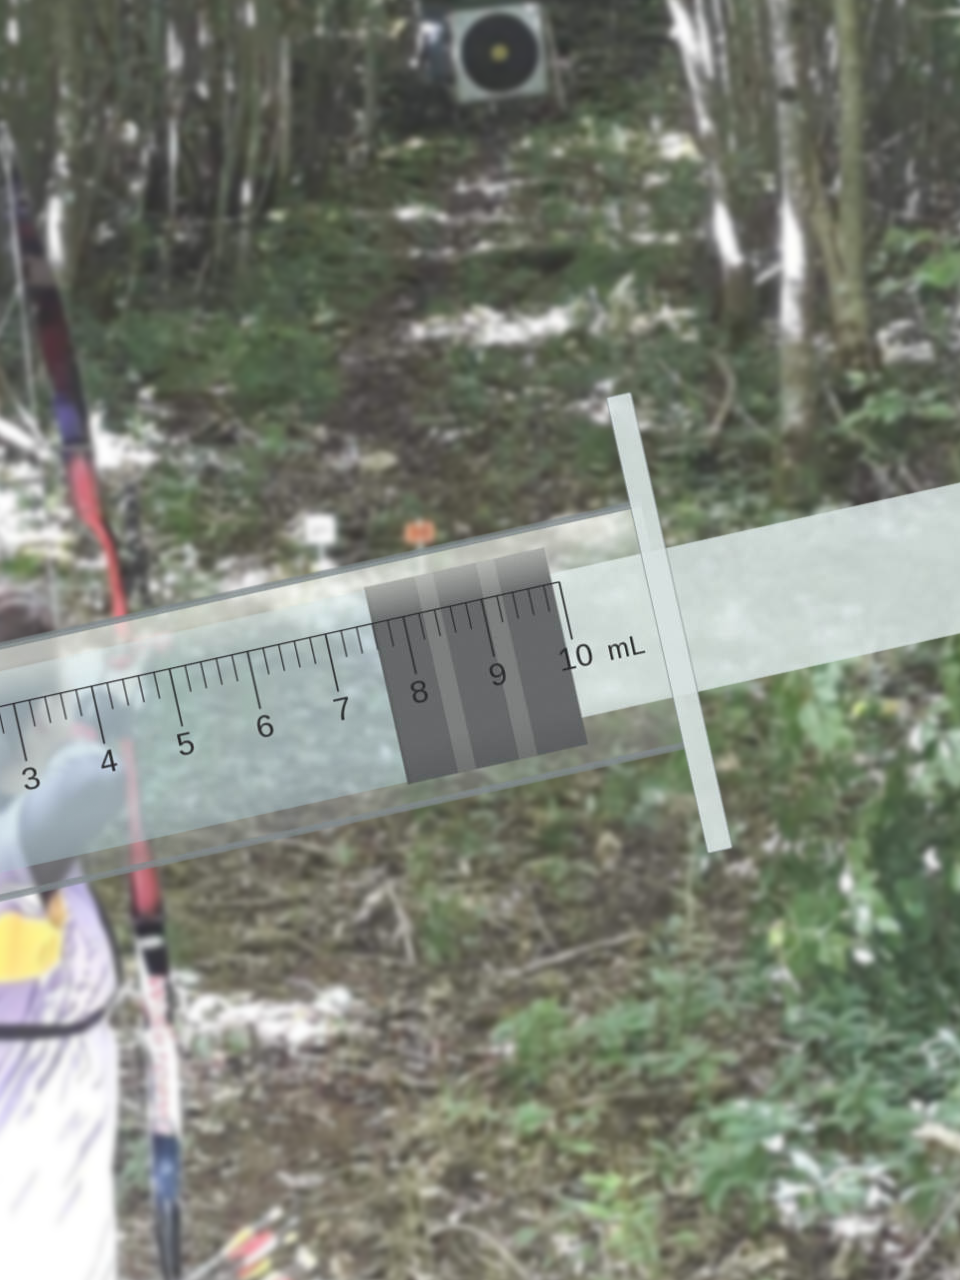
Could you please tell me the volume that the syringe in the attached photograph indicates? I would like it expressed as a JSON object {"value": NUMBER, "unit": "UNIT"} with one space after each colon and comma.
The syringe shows {"value": 7.6, "unit": "mL"}
